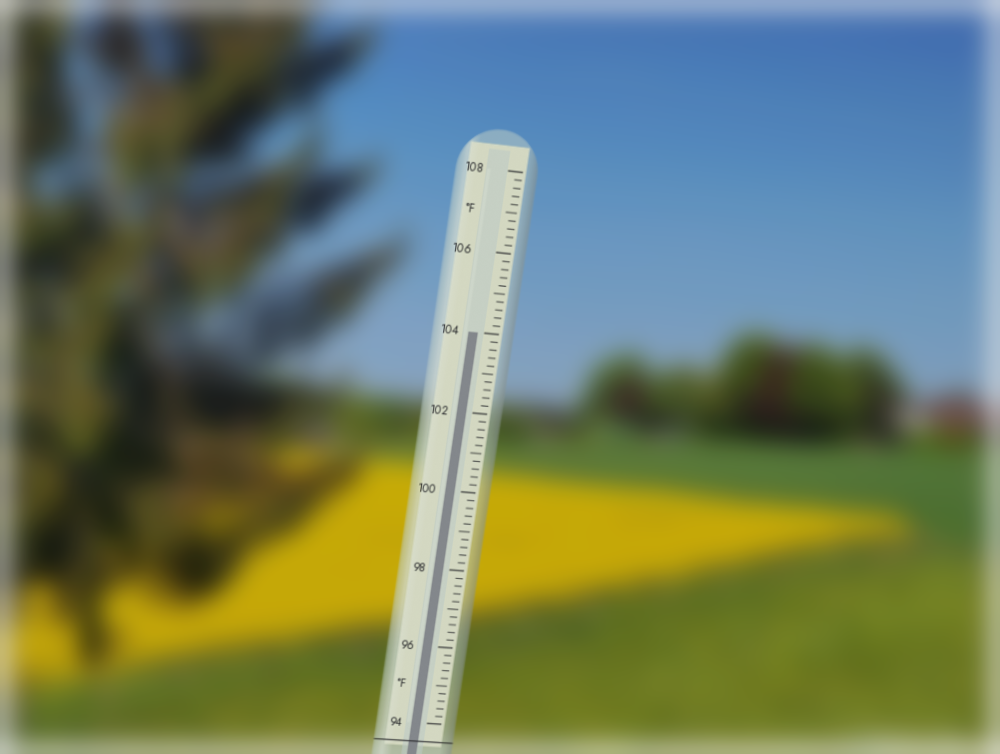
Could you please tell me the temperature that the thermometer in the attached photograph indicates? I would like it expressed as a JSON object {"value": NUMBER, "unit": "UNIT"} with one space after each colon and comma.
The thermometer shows {"value": 104, "unit": "°F"}
